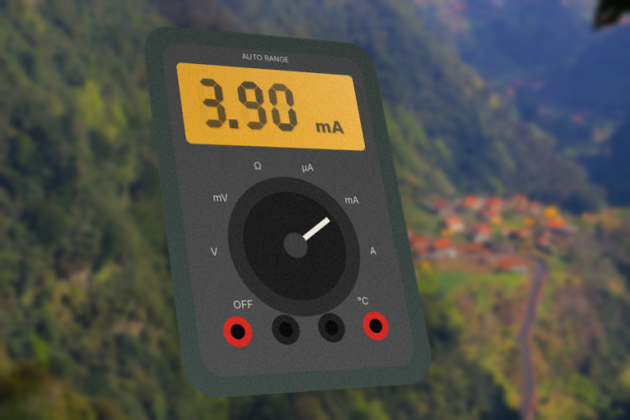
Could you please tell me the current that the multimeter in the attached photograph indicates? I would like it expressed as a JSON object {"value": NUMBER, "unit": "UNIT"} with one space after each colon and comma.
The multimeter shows {"value": 3.90, "unit": "mA"}
